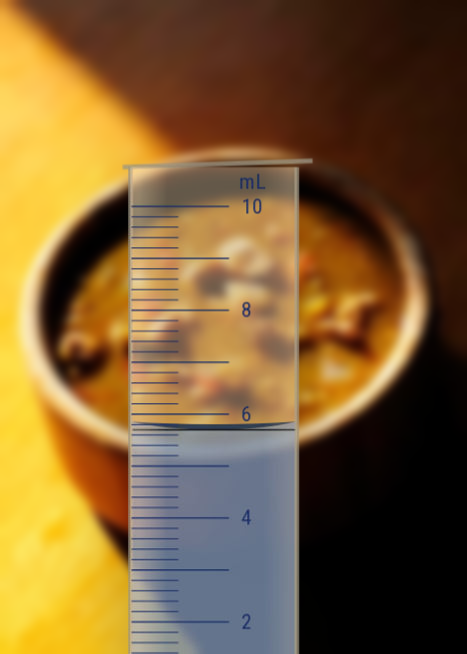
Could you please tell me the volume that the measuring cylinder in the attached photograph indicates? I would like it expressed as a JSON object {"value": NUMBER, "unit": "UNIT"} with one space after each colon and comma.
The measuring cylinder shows {"value": 5.7, "unit": "mL"}
